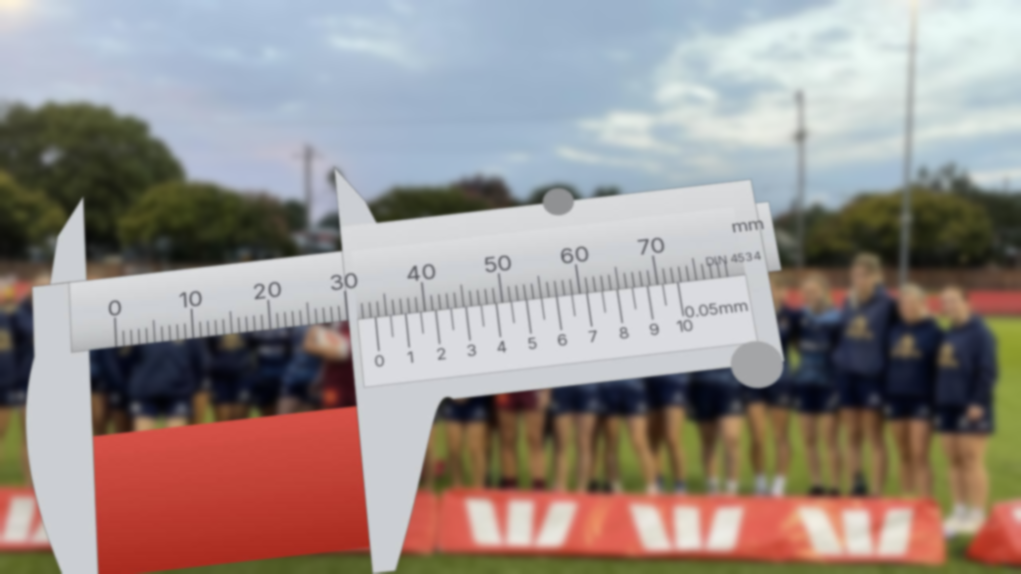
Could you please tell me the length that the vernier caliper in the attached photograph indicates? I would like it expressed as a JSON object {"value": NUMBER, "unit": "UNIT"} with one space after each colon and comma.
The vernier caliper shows {"value": 33.6, "unit": "mm"}
